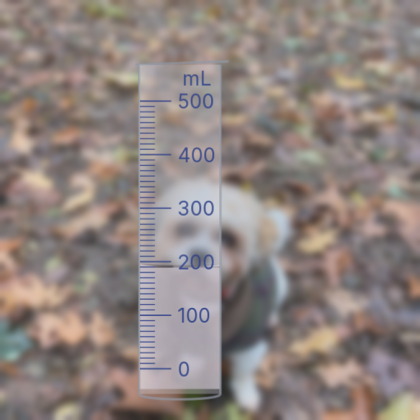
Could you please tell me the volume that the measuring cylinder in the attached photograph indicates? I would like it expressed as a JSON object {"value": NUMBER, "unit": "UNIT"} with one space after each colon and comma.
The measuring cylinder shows {"value": 190, "unit": "mL"}
